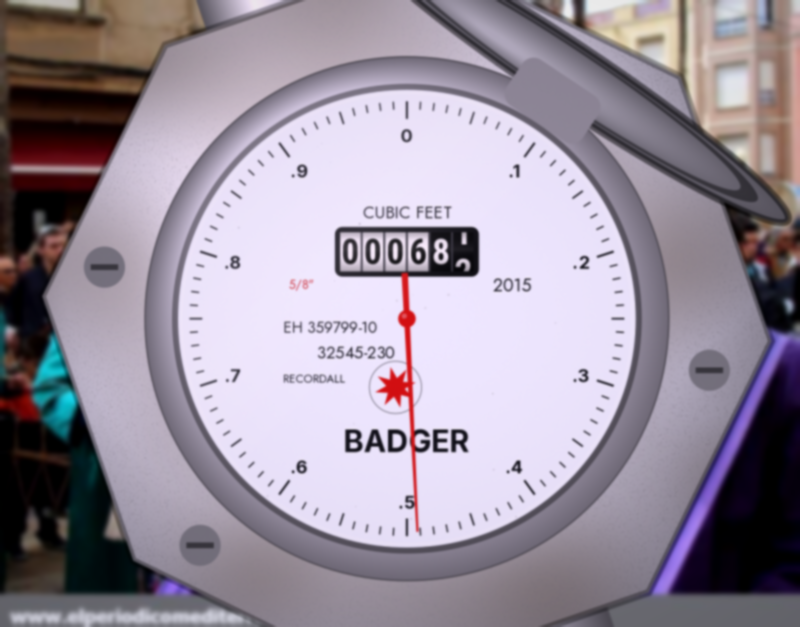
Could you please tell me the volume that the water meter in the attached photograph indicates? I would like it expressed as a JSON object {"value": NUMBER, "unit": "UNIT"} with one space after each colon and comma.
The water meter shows {"value": 681.49, "unit": "ft³"}
